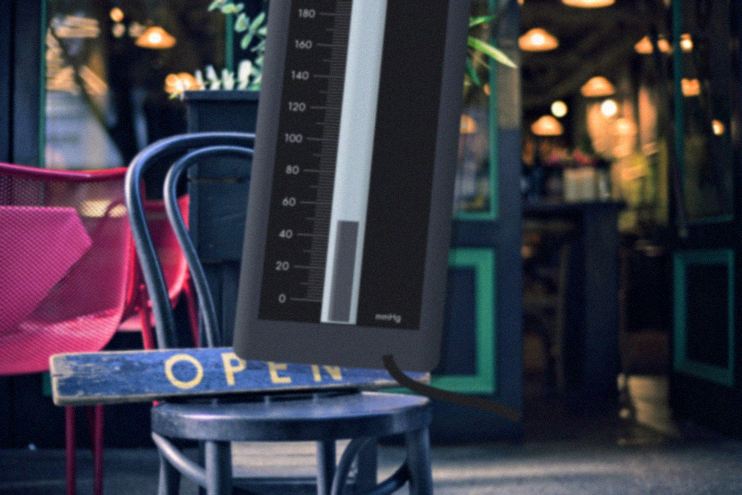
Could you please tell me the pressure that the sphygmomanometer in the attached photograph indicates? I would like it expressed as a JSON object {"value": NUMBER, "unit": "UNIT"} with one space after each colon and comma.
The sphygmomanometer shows {"value": 50, "unit": "mmHg"}
